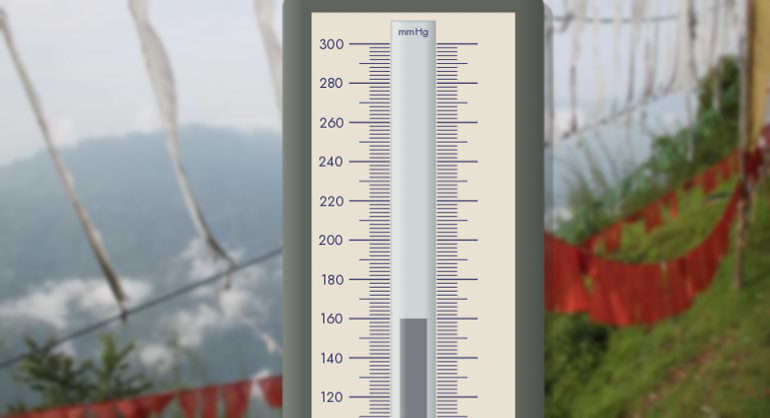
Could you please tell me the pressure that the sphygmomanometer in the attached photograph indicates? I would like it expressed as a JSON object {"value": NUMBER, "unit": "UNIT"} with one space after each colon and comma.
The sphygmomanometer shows {"value": 160, "unit": "mmHg"}
